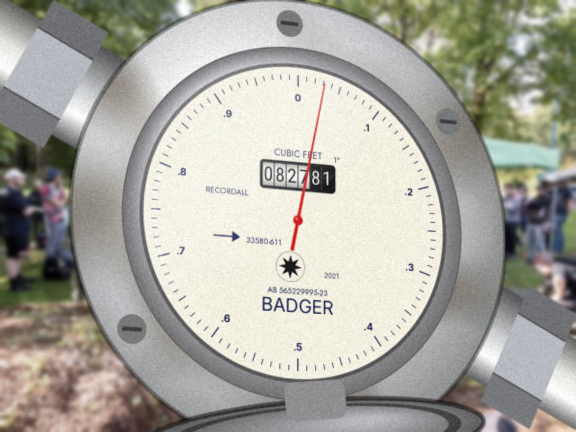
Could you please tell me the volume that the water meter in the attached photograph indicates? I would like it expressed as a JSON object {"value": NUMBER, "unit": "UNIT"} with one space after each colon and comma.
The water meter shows {"value": 82781.03, "unit": "ft³"}
